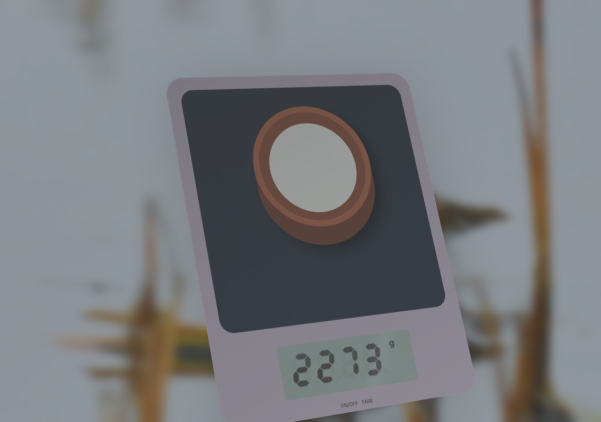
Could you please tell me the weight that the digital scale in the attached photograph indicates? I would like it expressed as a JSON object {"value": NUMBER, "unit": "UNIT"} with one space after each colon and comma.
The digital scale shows {"value": 2273, "unit": "g"}
